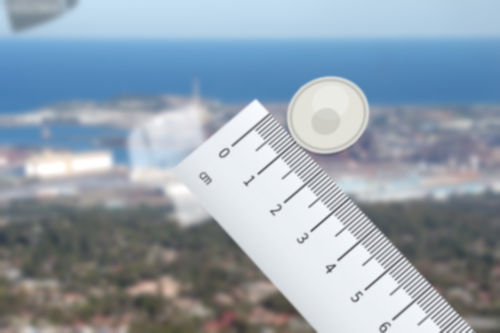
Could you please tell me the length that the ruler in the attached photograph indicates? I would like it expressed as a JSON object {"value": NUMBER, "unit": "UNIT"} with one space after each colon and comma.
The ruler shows {"value": 2, "unit": "cm"}
